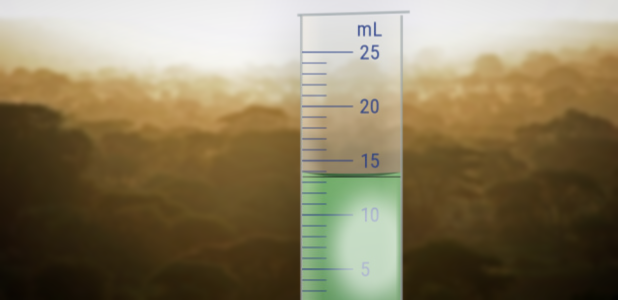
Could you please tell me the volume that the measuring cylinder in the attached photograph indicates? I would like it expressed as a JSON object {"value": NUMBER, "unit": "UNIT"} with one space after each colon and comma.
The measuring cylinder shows {"value": 13.5, "unit": "mL"}
